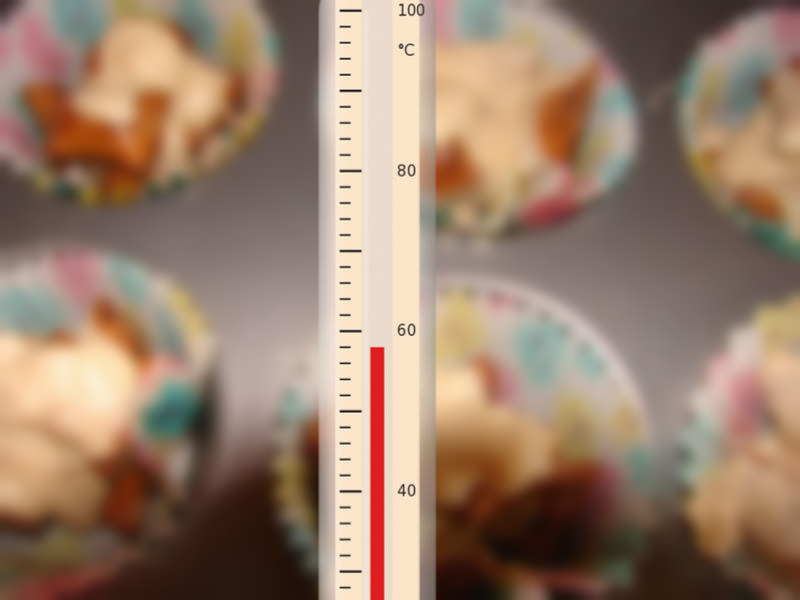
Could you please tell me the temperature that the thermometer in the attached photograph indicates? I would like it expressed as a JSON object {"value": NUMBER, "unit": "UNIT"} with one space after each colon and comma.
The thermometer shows {"value": 58, "unit": "°C"}
